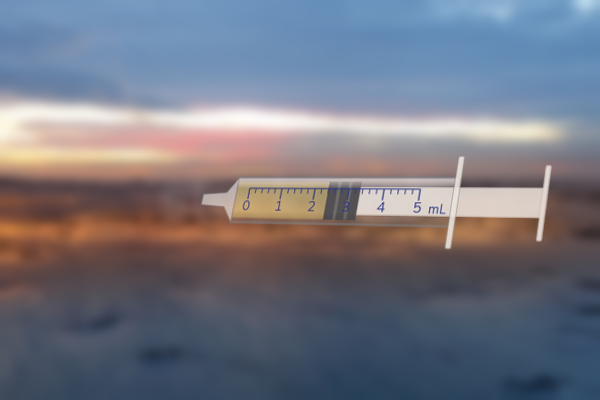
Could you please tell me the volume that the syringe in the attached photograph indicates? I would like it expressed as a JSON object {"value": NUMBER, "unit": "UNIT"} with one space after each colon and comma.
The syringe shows {"value": 2.4, "unit": "mL"}
